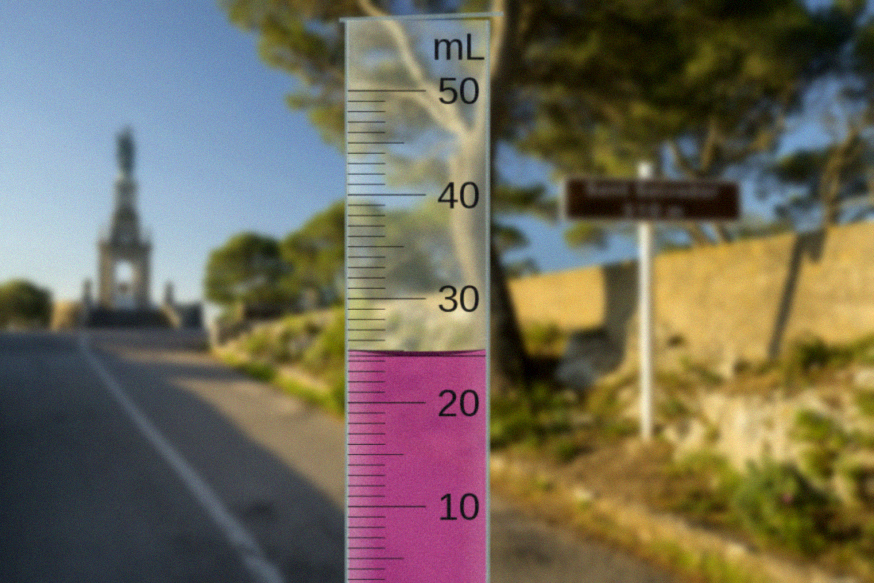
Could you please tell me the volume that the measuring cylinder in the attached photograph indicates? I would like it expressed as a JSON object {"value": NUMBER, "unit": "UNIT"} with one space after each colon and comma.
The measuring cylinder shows {"value": 24.5, "unit": "mL"}
